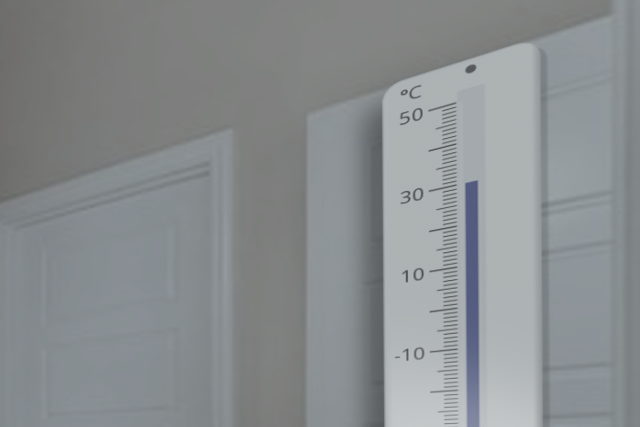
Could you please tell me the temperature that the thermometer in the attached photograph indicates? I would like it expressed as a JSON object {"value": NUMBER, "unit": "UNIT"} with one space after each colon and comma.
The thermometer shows {"value": 30, "unit": "°C"}
